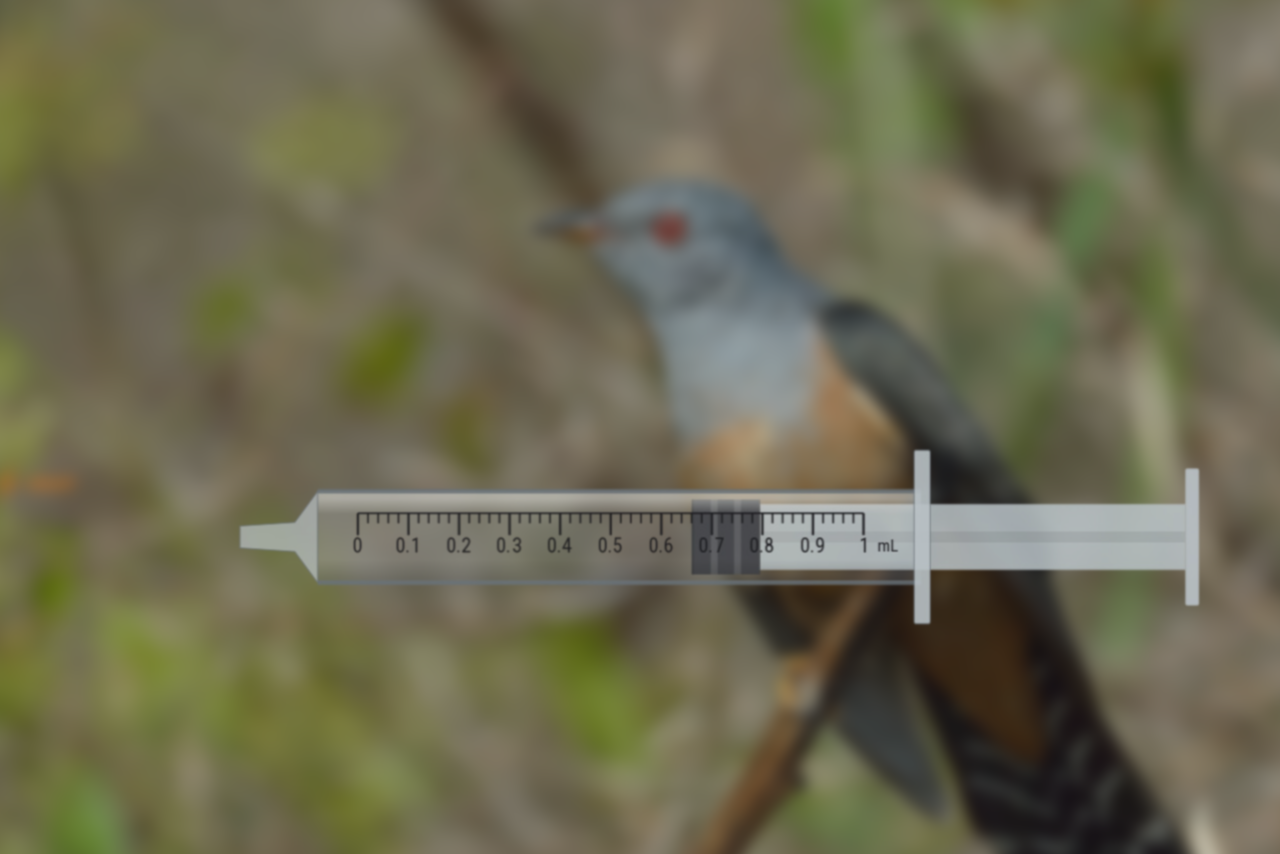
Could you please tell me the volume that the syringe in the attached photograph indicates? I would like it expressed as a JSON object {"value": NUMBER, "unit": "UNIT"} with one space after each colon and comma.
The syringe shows {"value": 0.66, "unit": "mL"}
